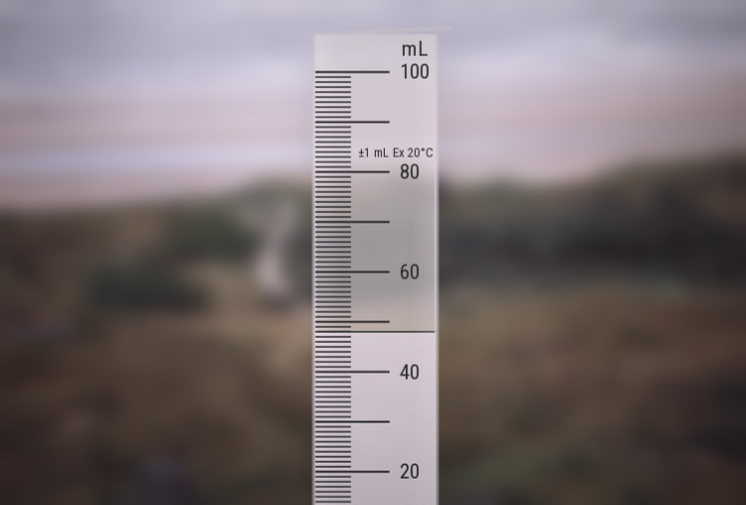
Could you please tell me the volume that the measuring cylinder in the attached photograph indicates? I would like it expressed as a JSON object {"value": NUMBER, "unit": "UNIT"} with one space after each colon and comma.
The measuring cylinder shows {"value": 48, "unit": "mL"}
